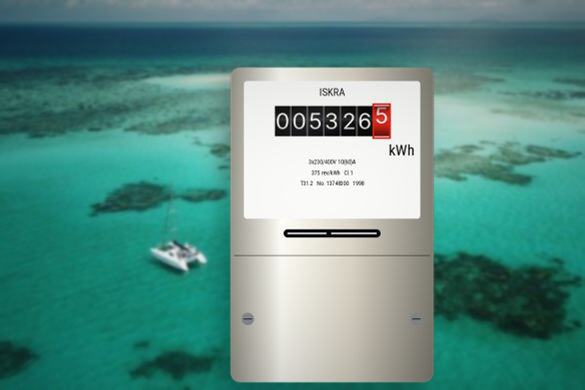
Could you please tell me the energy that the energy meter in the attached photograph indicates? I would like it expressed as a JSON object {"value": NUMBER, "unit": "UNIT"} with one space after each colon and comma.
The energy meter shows {"value": 5326.5, "unit": "kWh"}
